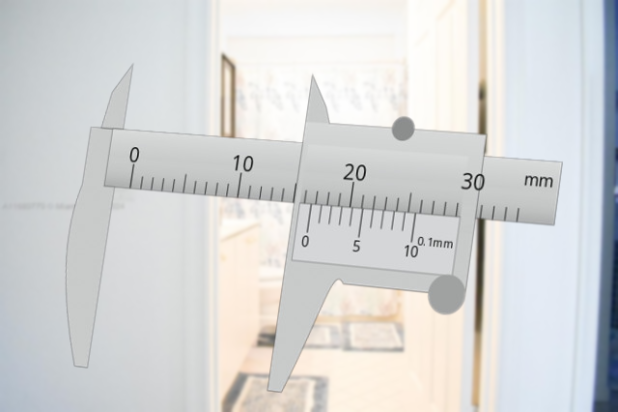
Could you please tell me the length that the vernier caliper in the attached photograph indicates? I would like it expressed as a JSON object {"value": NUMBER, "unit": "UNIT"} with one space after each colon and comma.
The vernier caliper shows {"value": 16.6, "unit": "mm"}
